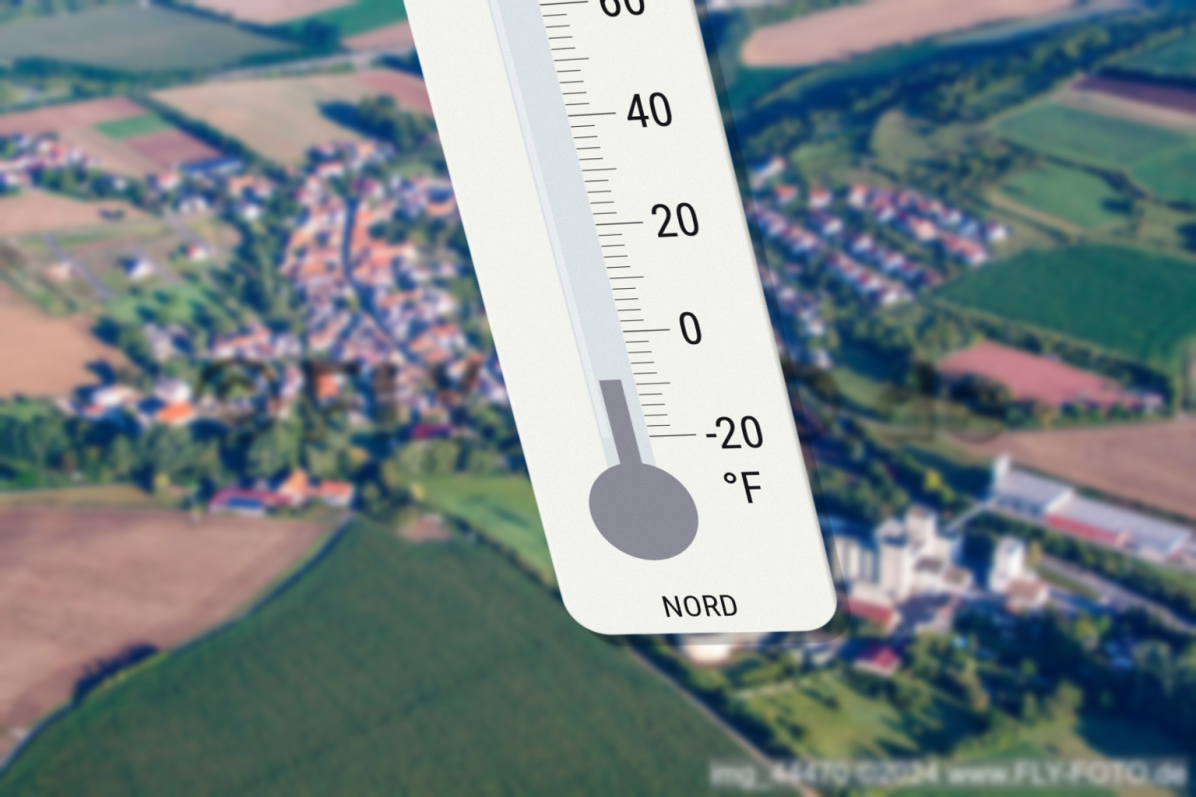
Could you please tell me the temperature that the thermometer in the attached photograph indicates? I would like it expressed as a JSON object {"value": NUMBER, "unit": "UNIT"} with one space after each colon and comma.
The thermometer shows {"value": -9, "unit": "°F"}
